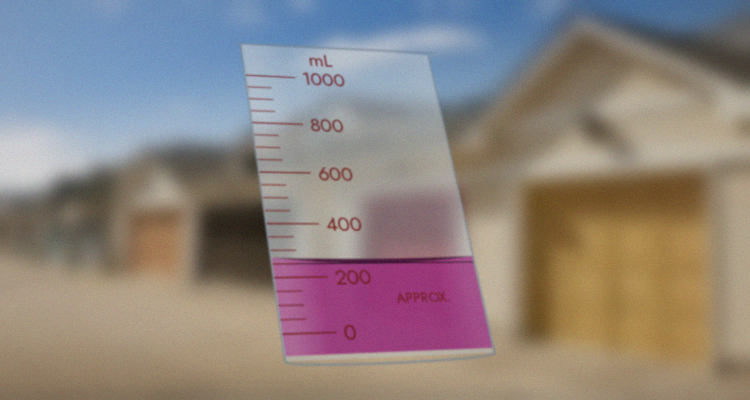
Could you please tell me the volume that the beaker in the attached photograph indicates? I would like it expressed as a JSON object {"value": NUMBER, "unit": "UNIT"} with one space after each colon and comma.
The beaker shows {"value": 250, "unit": "mL"}
